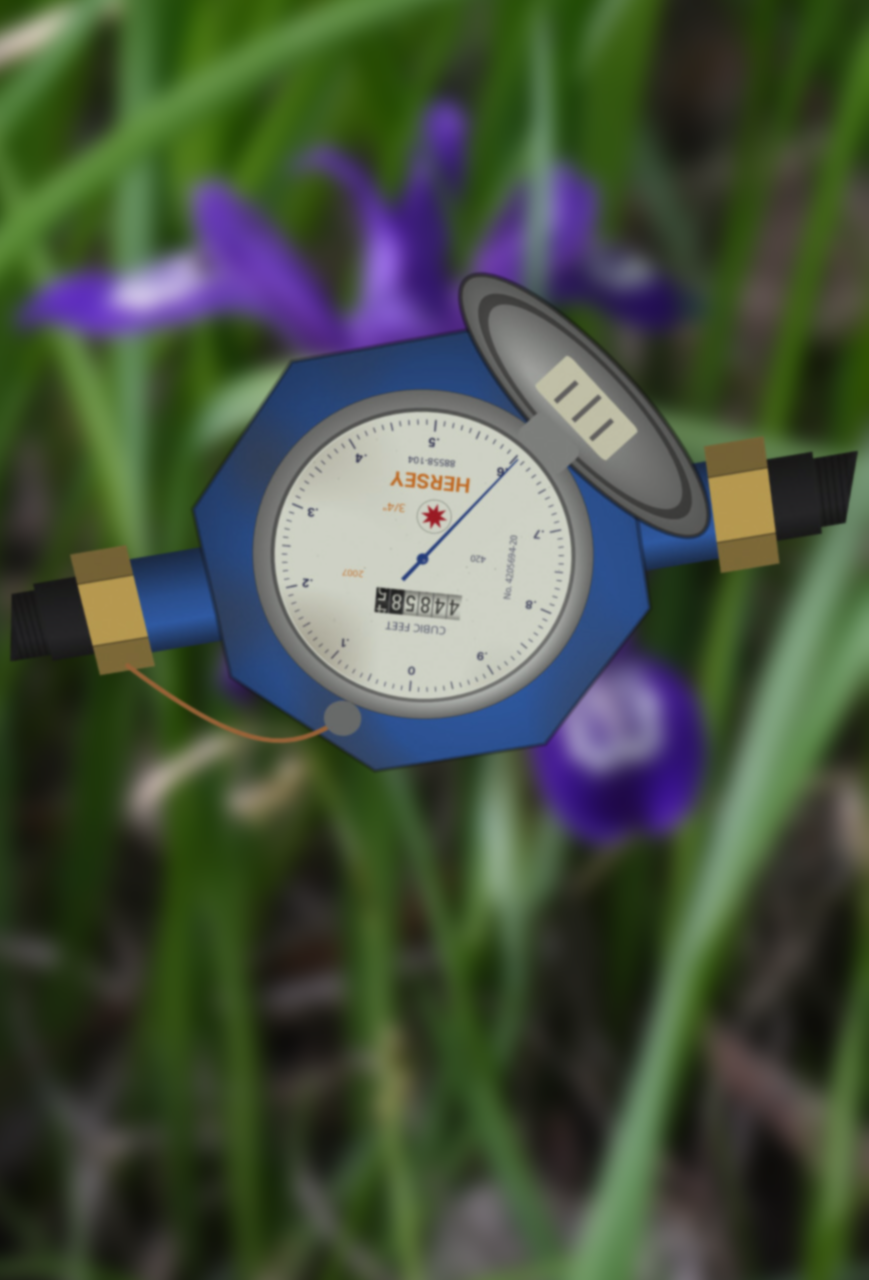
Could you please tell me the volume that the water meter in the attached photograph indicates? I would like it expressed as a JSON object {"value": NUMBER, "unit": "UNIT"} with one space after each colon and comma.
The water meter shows {"value": 448584.60, "unit": "ft³"}
